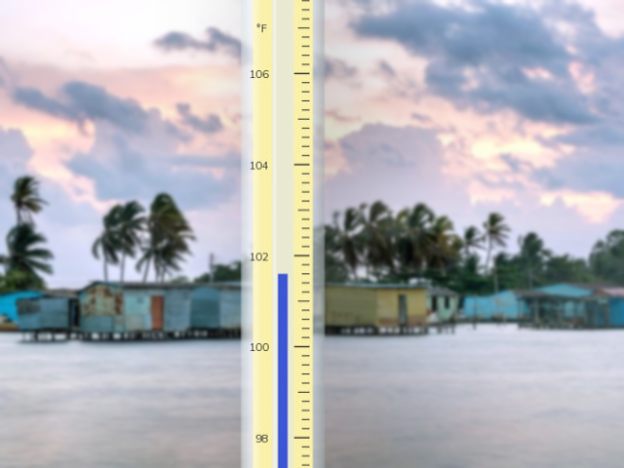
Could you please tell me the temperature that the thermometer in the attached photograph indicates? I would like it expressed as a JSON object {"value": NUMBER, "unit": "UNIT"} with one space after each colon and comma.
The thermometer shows {"value": 101.6, "unit": "°F"}
